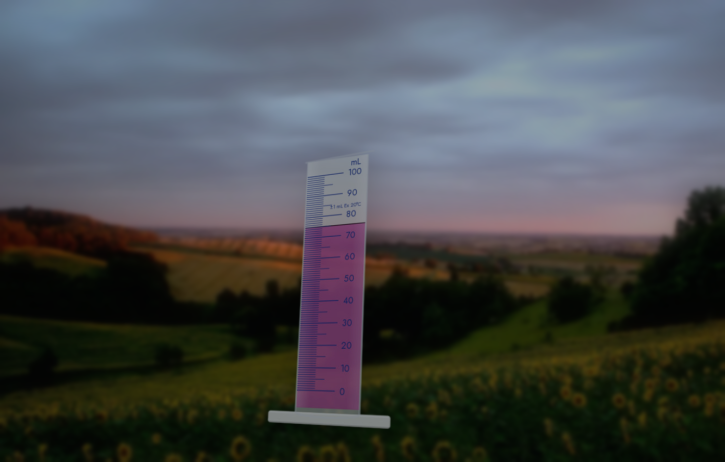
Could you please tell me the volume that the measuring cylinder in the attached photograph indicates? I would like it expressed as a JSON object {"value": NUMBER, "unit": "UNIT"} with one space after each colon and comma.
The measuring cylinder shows {"value": 75, "unit": "mL"}
